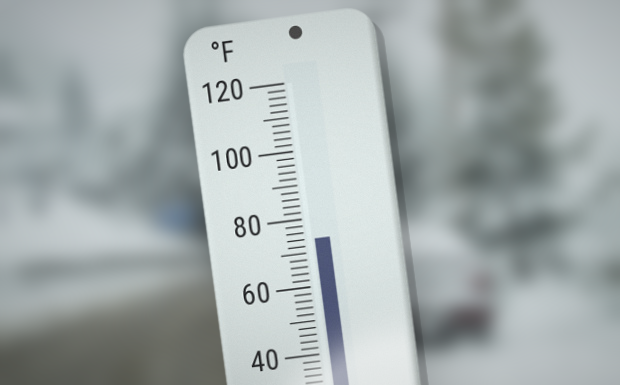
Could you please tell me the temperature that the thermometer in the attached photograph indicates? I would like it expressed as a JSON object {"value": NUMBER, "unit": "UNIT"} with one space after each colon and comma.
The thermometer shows {"value": 74, "unit": "°F"}
